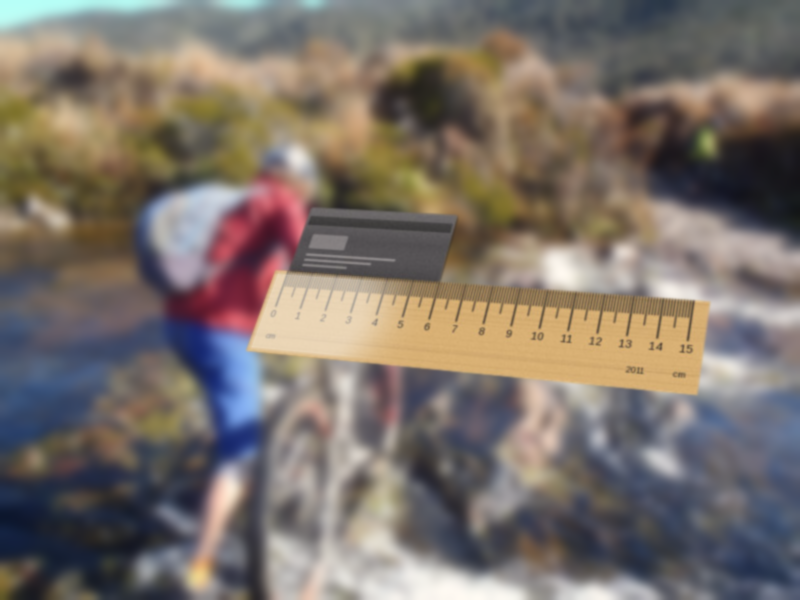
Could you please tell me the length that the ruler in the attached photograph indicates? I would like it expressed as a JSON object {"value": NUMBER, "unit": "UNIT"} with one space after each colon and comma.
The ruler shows {"value": 6, "unit": "cm"}
